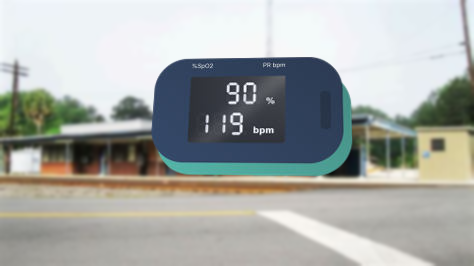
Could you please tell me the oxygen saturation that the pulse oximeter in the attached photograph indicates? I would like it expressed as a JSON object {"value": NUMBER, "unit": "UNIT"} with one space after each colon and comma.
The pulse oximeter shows {"value": 90, "unit": "%"}
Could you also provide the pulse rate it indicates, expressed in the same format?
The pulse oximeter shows {"value": 119, "unit": "bpm"}
